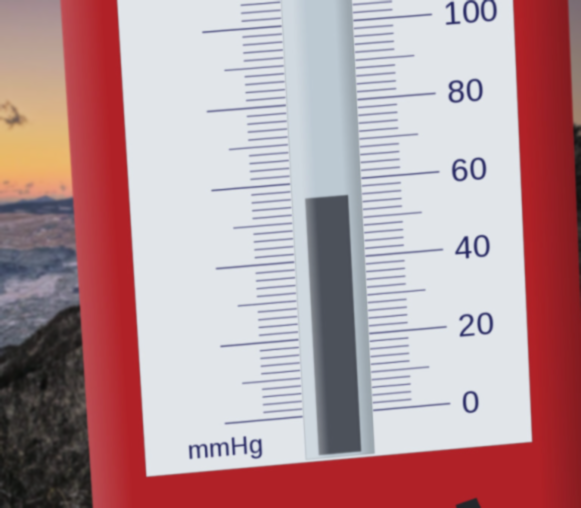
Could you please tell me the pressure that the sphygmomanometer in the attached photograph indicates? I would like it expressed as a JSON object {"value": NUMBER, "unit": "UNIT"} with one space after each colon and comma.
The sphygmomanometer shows {"value": 56, "unit": "mmHg"}
